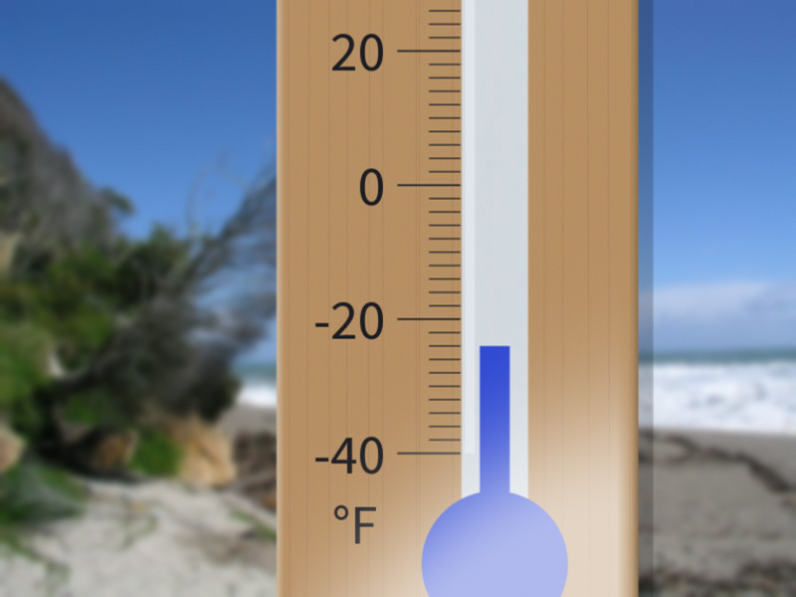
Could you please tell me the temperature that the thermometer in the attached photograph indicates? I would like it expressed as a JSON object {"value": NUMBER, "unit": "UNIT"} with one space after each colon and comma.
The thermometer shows {"value": -24, "unit": "°F"}
